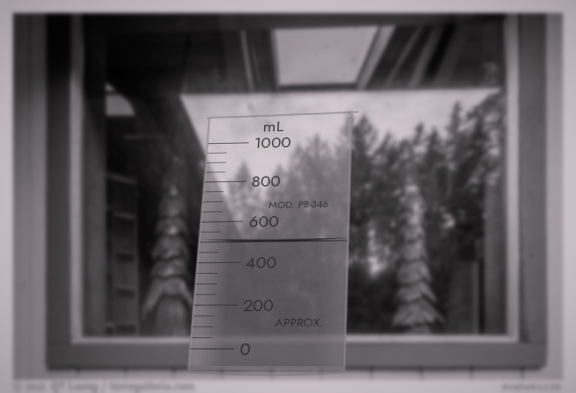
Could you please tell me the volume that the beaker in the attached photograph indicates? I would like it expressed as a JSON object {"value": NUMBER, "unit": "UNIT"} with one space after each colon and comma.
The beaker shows {"value": 500, "unit": "mL"}
